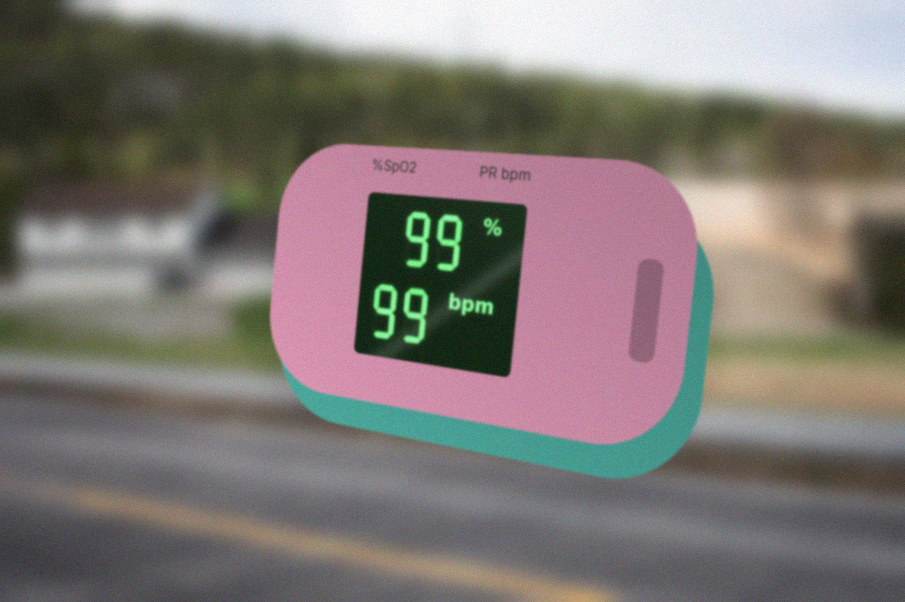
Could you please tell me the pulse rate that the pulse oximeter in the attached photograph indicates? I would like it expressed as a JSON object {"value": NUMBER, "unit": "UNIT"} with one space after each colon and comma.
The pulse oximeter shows {"value": 99, "unit": "bpm"}
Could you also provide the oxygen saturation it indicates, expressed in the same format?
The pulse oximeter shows {"value": 99, "unit": "%"}
